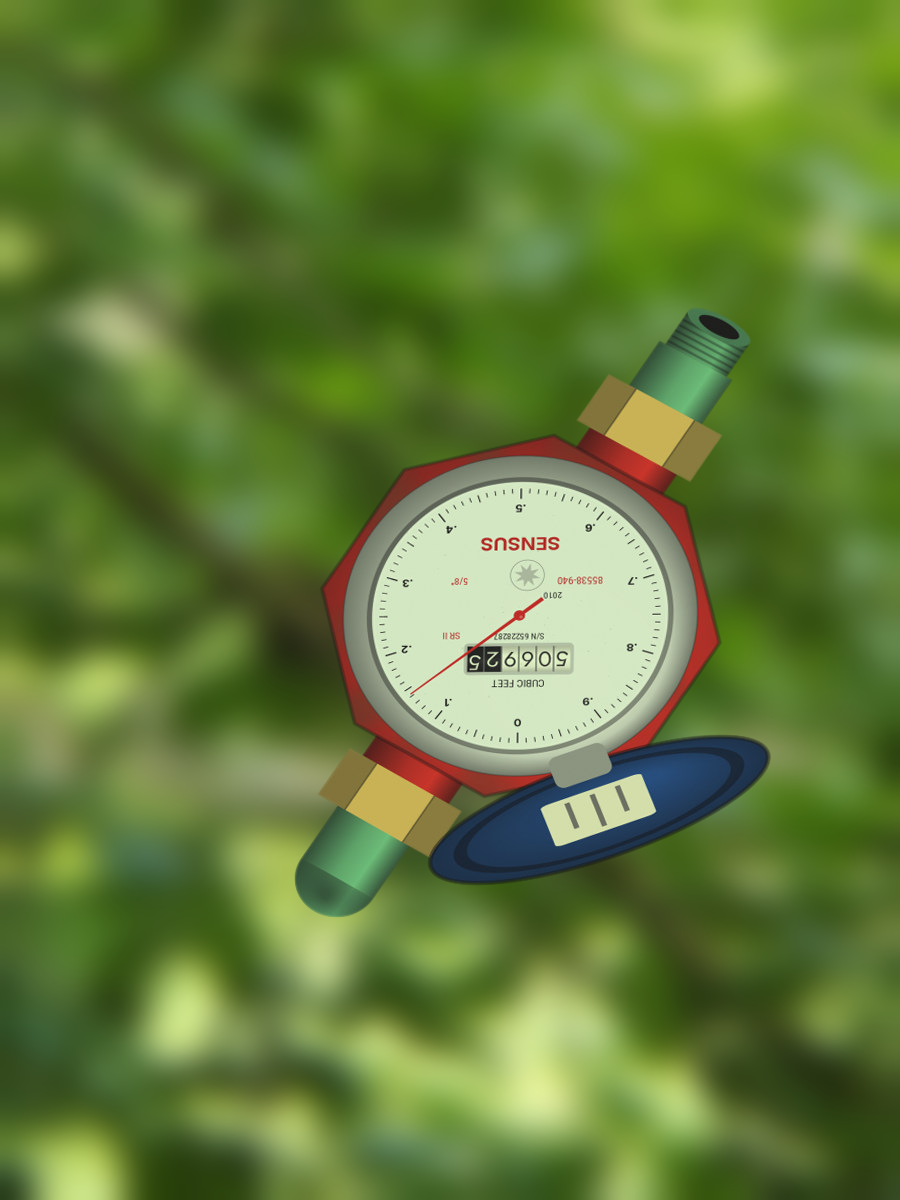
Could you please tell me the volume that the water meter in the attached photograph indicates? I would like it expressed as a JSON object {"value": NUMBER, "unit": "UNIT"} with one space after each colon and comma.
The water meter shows {"value": 506925.14, "unit": "ft³"}
